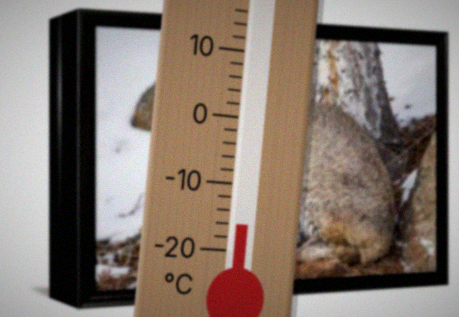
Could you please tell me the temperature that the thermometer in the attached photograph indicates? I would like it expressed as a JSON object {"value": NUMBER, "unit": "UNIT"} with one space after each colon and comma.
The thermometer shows {"value": -16, "unit": "°C"}
